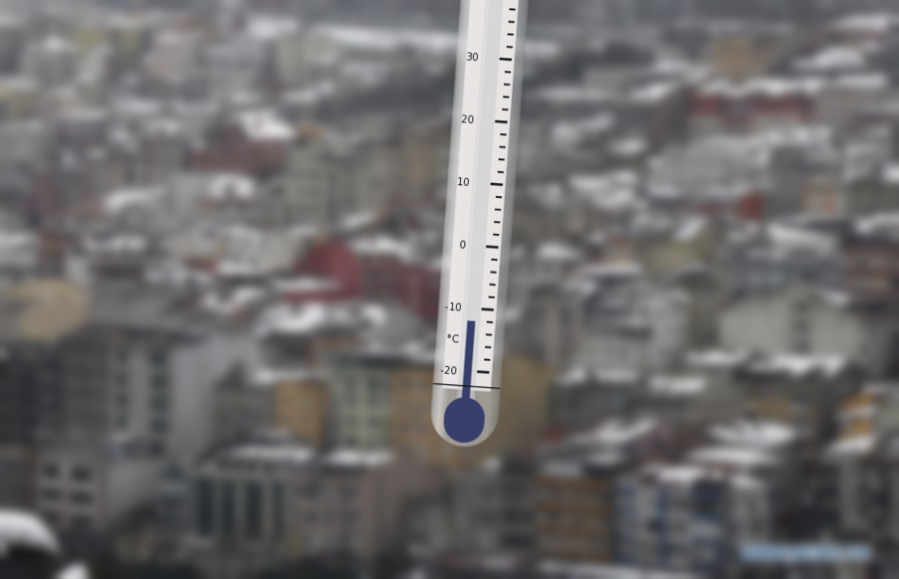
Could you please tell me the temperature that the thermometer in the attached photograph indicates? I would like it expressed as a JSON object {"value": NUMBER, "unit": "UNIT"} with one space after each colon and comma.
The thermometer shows {"value": -12, "unit": "°C"}
